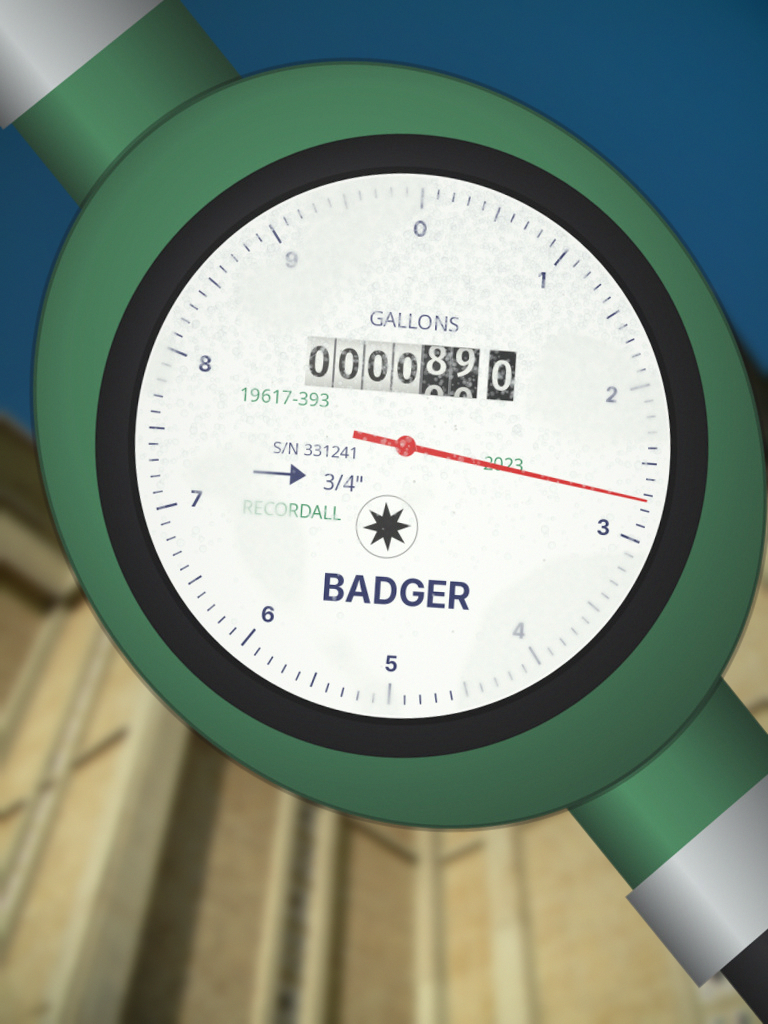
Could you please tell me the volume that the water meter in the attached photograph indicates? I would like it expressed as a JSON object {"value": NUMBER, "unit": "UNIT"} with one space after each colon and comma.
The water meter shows {"value": 892.7, "unit": "gal"}
